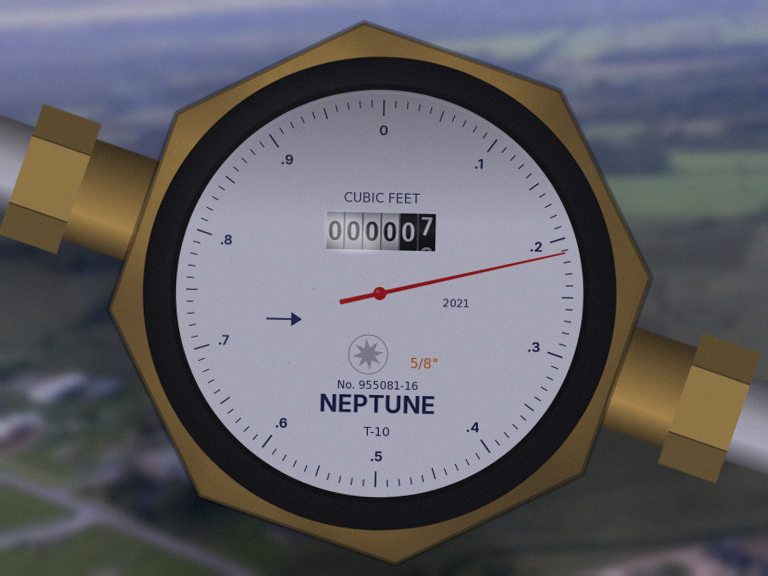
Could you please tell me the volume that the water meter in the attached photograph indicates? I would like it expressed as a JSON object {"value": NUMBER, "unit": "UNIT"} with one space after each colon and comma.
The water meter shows {"value": 7.21, "unit": "ft³"}
